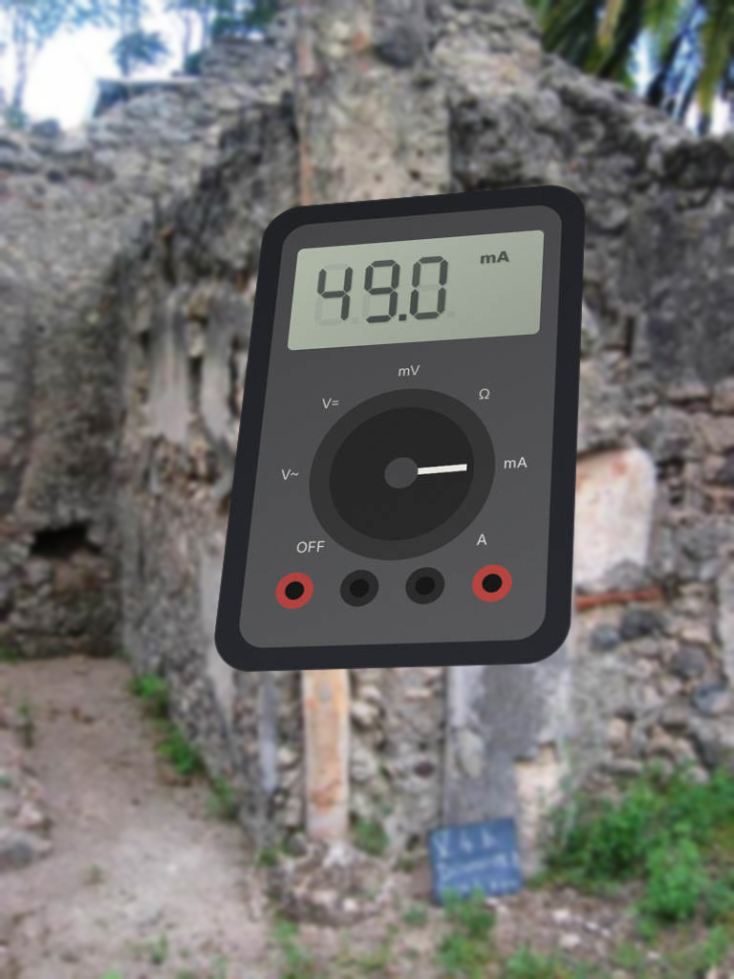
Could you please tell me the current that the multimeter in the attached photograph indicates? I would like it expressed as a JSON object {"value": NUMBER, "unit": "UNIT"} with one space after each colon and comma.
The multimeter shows {"value": 49.0, "unit": "mA"}
